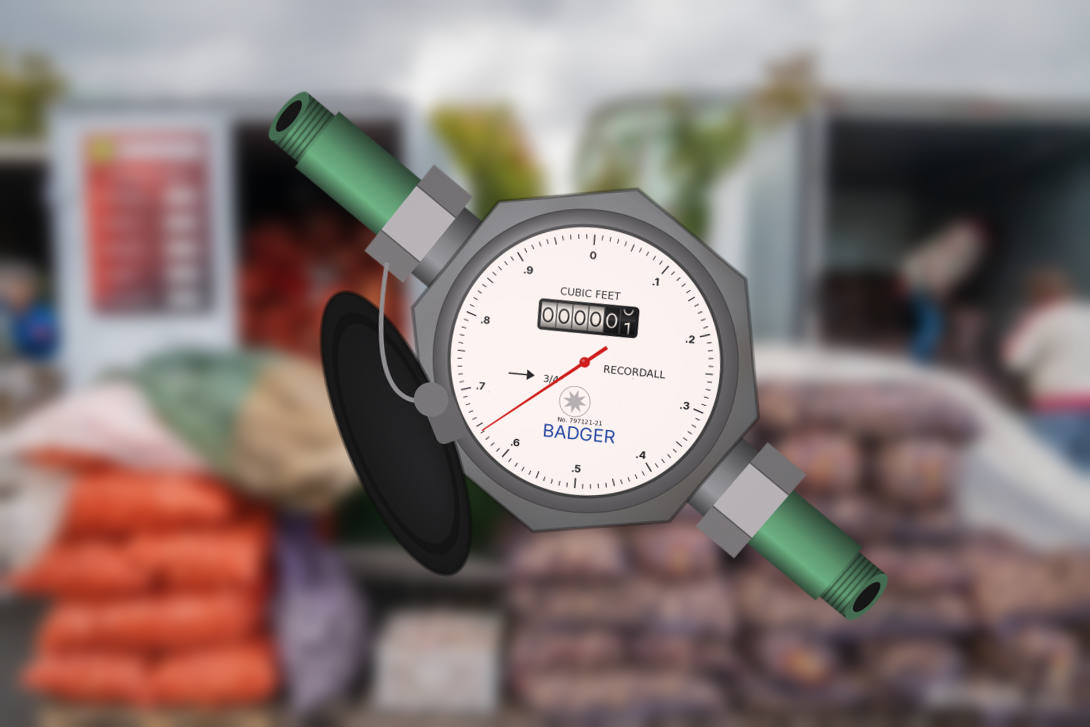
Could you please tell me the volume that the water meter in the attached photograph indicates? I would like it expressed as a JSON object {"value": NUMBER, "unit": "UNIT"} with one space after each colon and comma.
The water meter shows {"value": 0.64, "unit": "ft³"}
